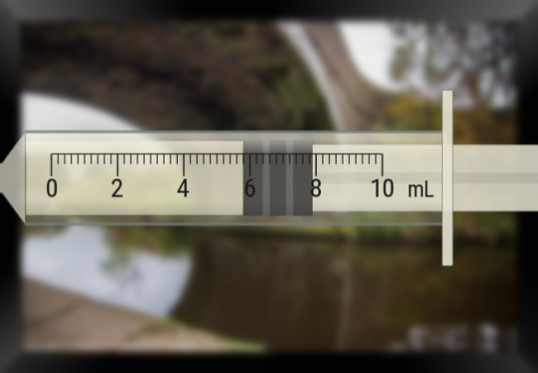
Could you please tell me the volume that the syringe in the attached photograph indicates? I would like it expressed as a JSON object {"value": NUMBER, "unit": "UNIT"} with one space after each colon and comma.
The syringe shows {"value": 5.8, "unit": "mL"}
